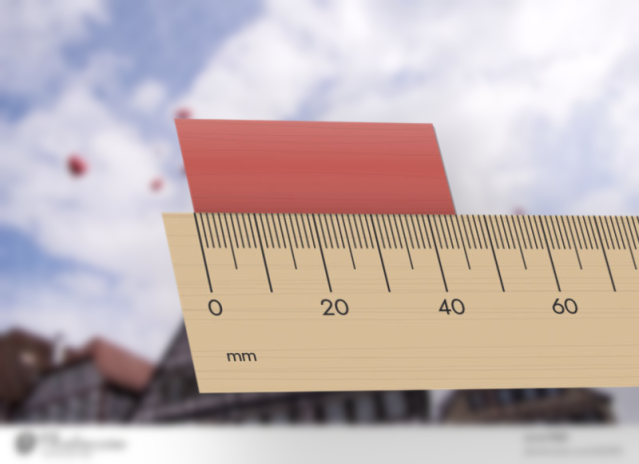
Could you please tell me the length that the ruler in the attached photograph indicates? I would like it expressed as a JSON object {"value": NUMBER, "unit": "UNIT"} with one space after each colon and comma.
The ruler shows {"value": 45, "unit": "mm"}
